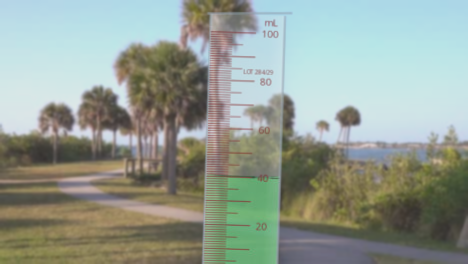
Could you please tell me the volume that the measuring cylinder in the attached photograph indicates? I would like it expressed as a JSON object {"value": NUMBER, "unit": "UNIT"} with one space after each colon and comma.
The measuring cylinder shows {"value": 40, "unit": "mL"}
